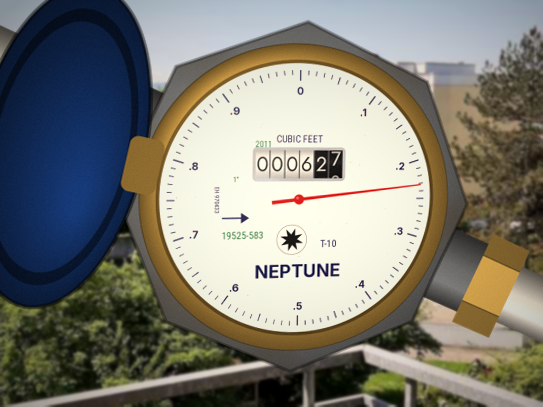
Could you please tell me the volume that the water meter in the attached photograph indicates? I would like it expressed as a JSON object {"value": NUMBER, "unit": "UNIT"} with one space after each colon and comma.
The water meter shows {"value": 627.23, "unit": "ft³"}
